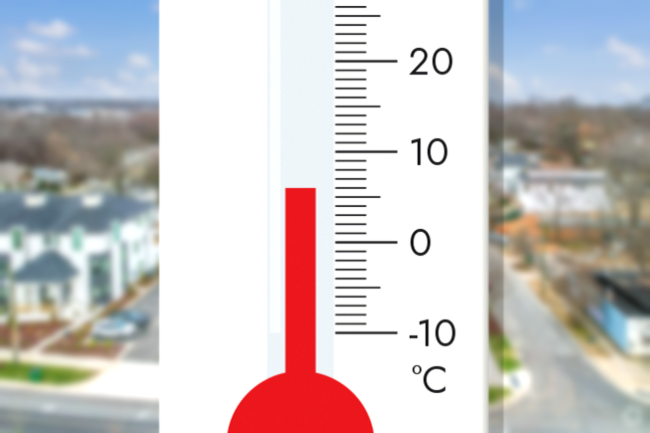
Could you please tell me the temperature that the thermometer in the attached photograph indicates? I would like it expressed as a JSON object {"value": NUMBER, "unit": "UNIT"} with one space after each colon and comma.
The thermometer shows {"value": 6, "unit": "°C"}
